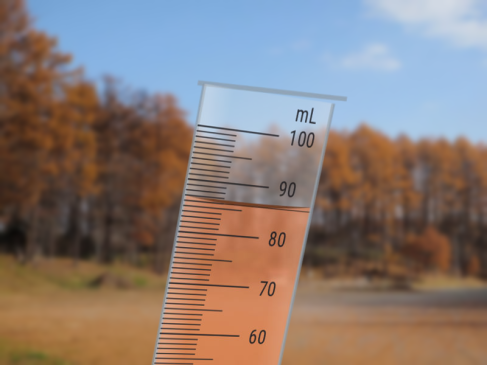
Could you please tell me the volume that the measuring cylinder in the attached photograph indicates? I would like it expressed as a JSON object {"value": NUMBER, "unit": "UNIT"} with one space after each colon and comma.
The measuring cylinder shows {"value": 86, "unit": "mL"}
